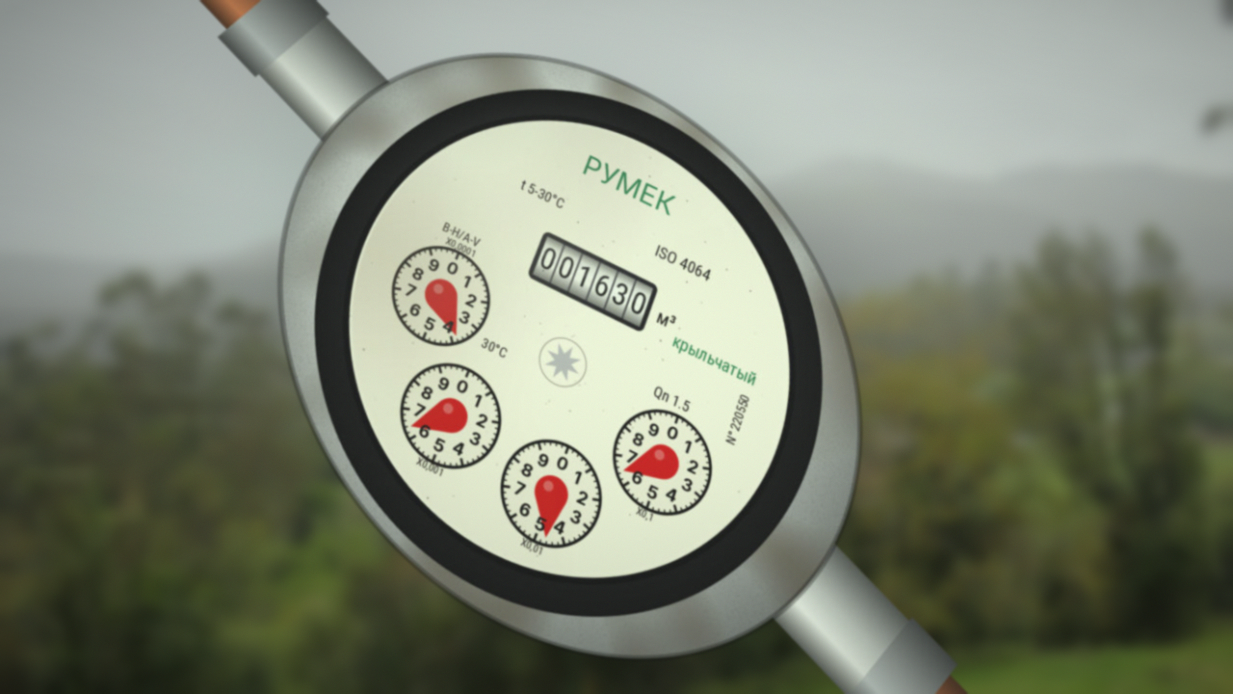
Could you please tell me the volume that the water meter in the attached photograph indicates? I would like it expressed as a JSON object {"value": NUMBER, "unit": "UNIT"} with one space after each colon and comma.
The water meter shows {"value": 1630.6463, "unit": "m³"}
